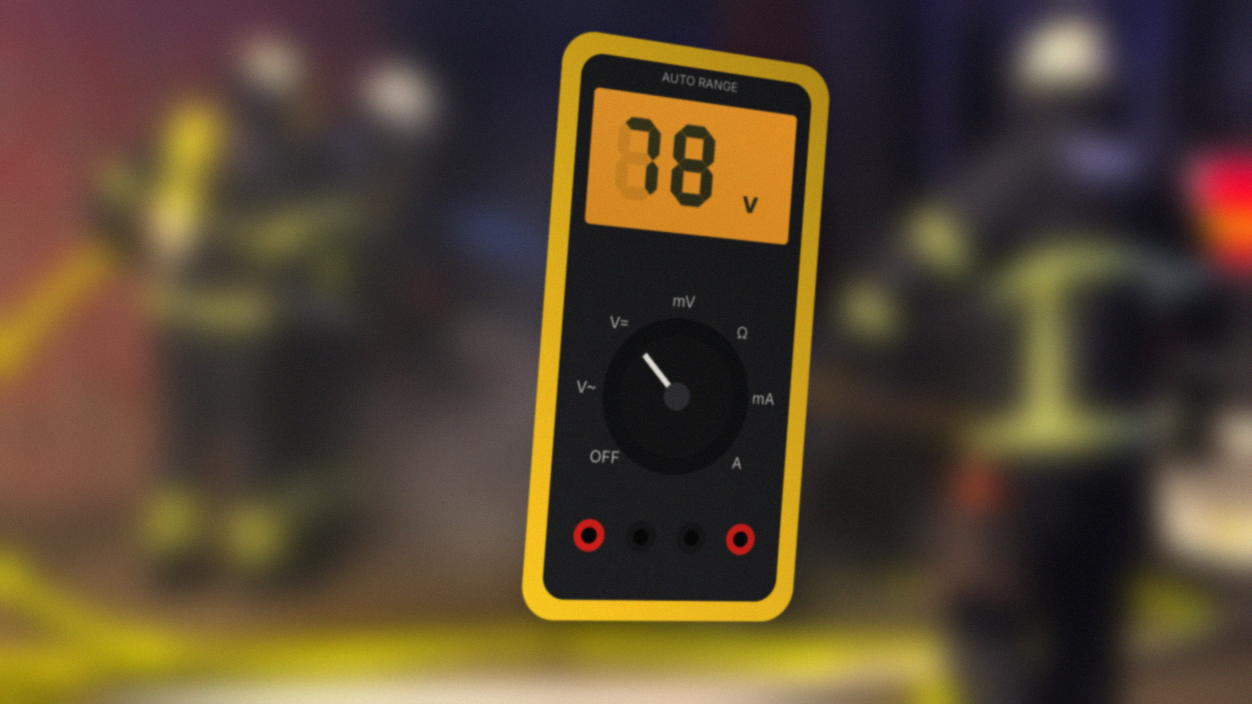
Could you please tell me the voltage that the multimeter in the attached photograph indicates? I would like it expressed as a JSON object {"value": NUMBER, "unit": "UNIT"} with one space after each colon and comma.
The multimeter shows {"value": 78, "unit": "V"}
